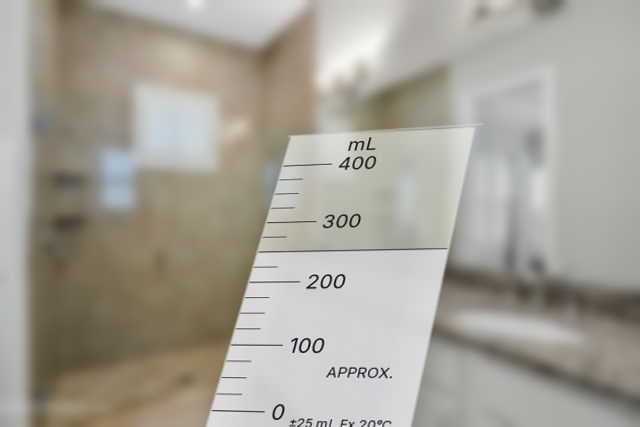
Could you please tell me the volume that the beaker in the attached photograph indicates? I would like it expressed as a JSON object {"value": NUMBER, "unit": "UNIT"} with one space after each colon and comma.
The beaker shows {"value": 250, "unit": "mL"}
